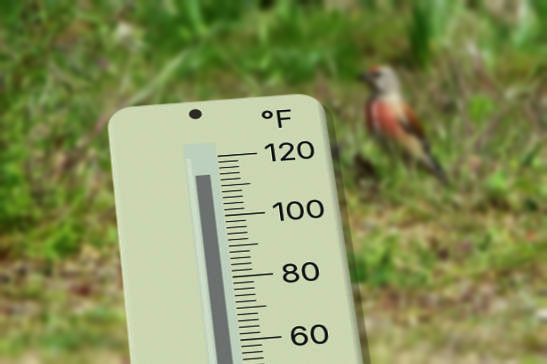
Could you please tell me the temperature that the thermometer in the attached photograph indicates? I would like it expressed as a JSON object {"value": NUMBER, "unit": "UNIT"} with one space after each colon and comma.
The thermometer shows {"value": 114, "unit": "°F"}
